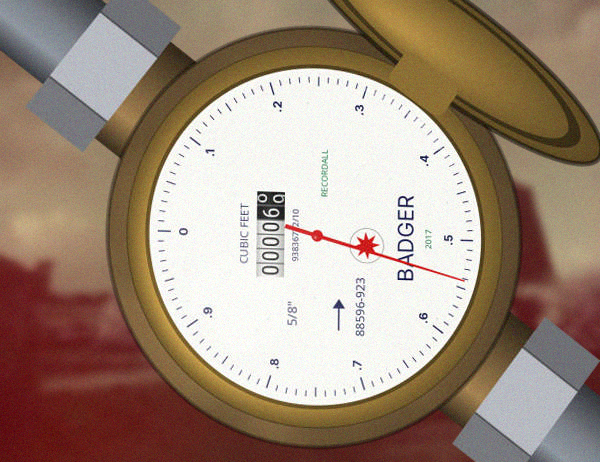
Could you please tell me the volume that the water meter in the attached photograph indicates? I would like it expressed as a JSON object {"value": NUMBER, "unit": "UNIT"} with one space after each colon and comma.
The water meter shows {"value": 68.54, "unit": "ft³"}
